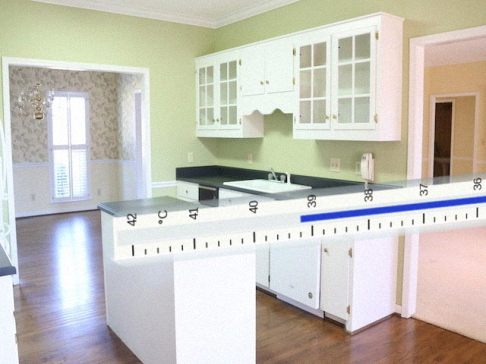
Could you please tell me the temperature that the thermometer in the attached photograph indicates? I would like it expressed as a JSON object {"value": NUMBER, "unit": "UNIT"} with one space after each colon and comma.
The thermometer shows {"value": 39.2, "unit": "°C"}
